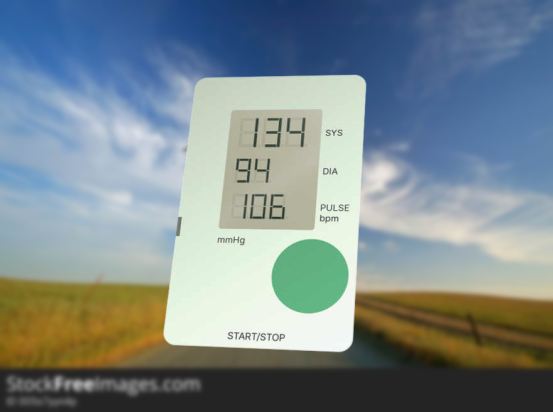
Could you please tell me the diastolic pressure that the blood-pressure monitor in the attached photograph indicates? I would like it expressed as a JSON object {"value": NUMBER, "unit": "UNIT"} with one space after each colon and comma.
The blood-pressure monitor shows {"value": 94, "unit": "mmHg"}
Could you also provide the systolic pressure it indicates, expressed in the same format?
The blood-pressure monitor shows {"value": 134, "unit": "mmHg"}
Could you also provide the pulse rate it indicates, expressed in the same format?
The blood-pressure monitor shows {"value": 106, "unit": "bpm"}
